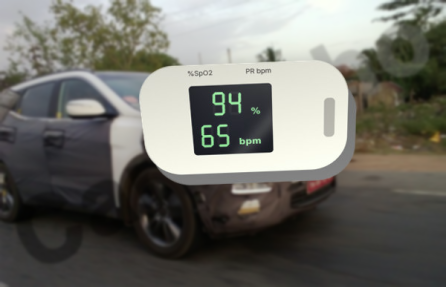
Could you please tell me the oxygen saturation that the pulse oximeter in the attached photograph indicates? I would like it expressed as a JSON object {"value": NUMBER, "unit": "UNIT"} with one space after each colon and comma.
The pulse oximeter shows {"value": 94, "unit": "%"}
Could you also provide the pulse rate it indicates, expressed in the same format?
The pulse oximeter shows {"value": 65, "unit": "bpm"}
